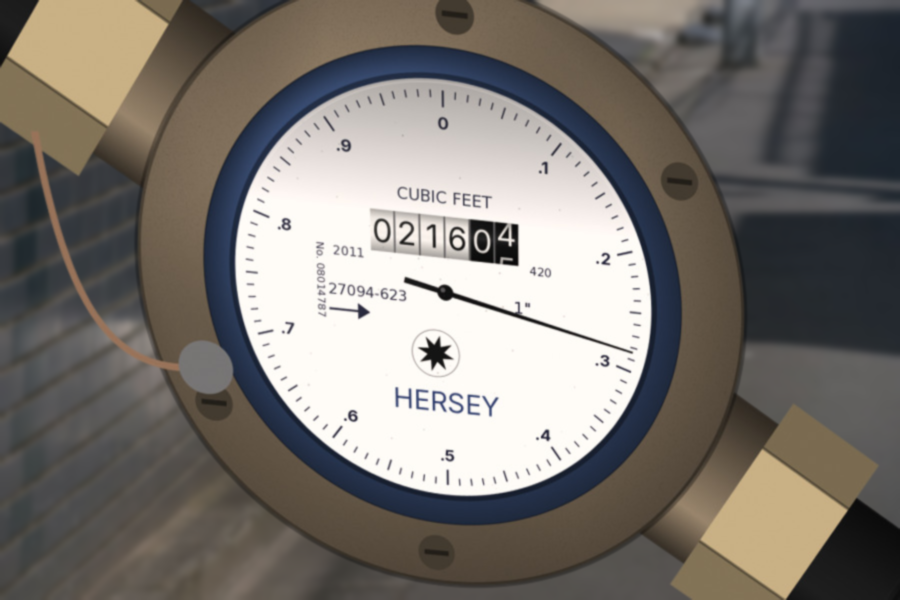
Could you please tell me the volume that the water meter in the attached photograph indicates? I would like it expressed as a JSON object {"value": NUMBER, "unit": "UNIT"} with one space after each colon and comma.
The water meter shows {"value": 21604.28, "unit": "ft³"}
